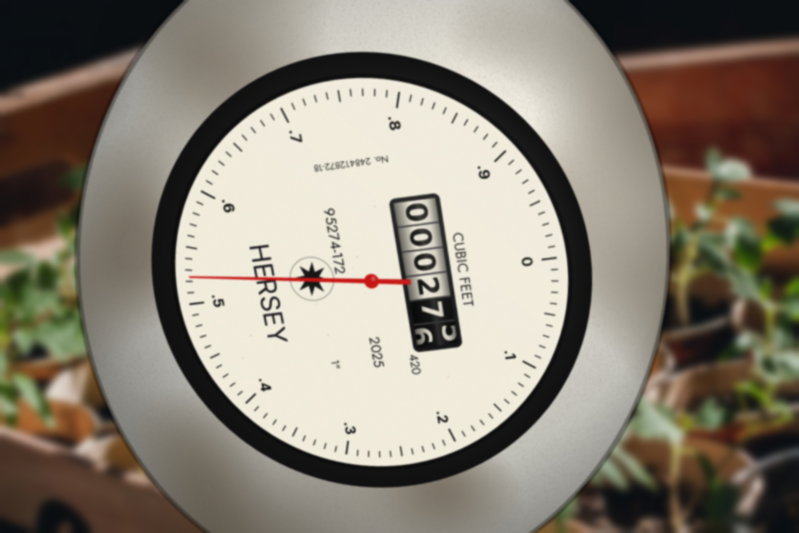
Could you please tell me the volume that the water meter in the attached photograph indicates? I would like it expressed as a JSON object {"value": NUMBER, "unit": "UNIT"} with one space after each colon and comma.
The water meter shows {"value": 275.52, "unit": "ft³"}
